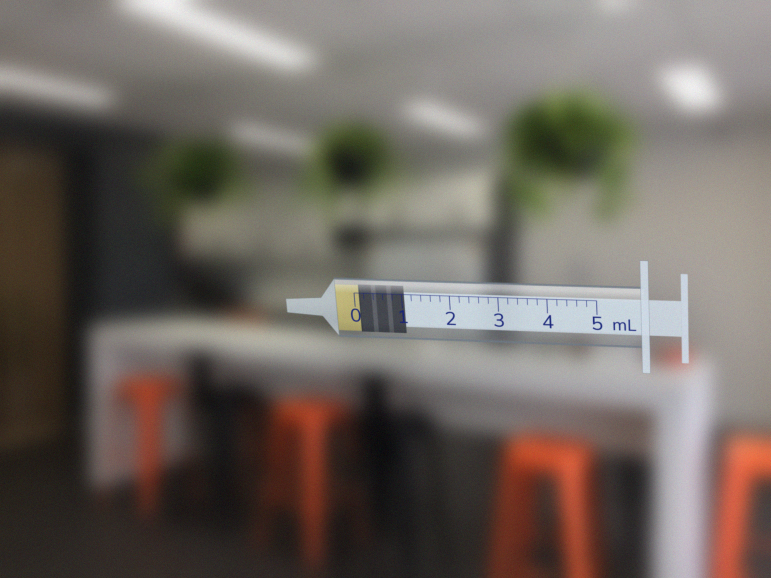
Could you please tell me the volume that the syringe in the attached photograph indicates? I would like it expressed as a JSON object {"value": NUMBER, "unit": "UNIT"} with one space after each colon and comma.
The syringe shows {"value": 0.1, "unit": "mL"}
